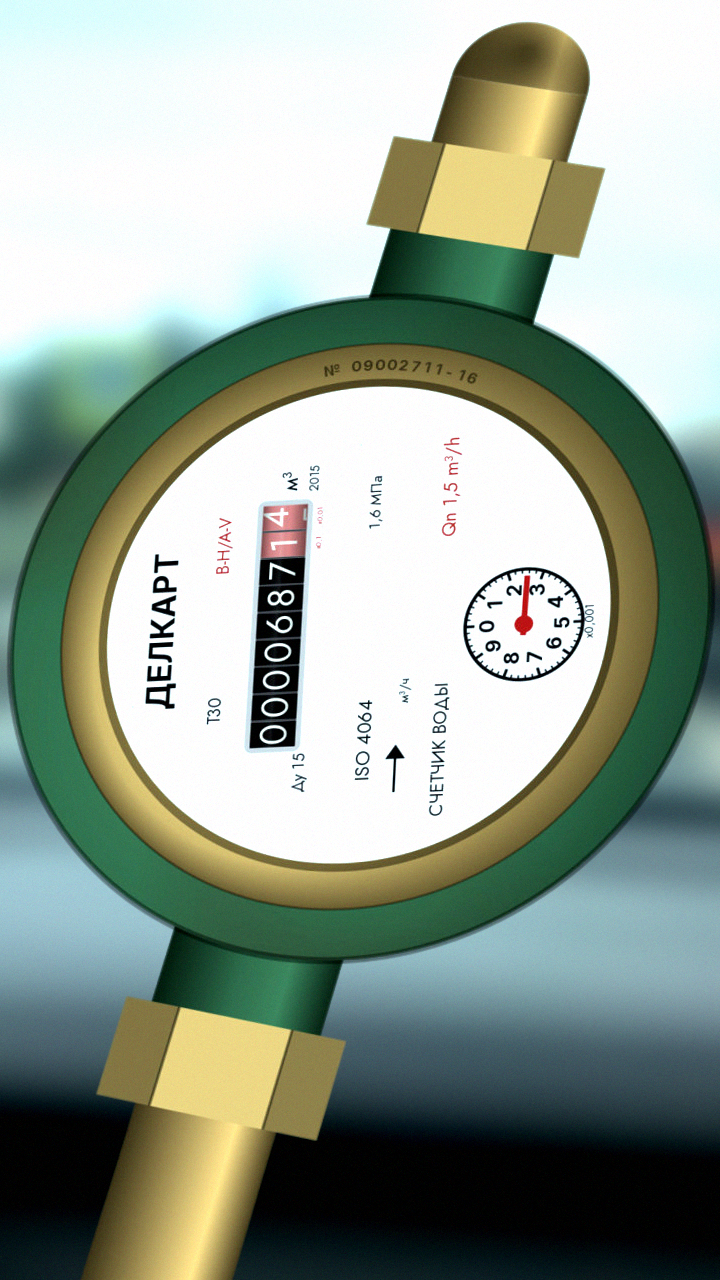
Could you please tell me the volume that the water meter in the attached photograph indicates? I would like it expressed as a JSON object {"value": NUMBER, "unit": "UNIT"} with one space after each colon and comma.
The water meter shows {"value": 687.142, "unit": "m³"}
